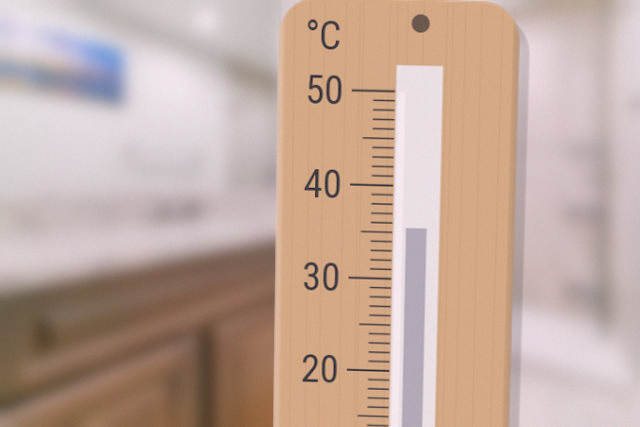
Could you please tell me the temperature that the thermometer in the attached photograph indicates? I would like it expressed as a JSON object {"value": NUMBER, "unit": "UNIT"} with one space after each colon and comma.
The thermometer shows {"value": 35.5, "unit": "°C"}
